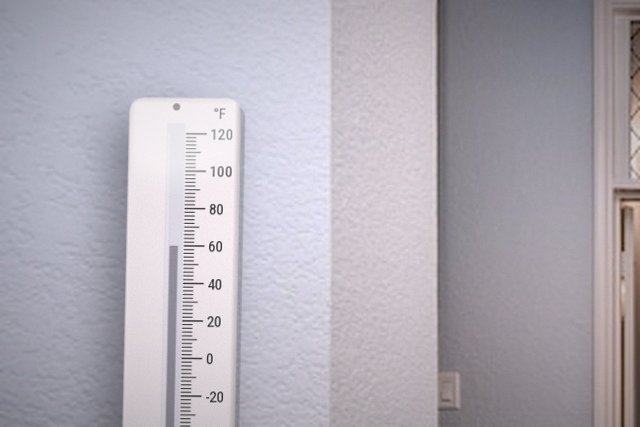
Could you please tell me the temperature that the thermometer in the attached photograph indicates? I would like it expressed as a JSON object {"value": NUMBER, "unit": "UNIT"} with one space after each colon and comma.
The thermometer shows {"value": 60, "unit": "°F"}
